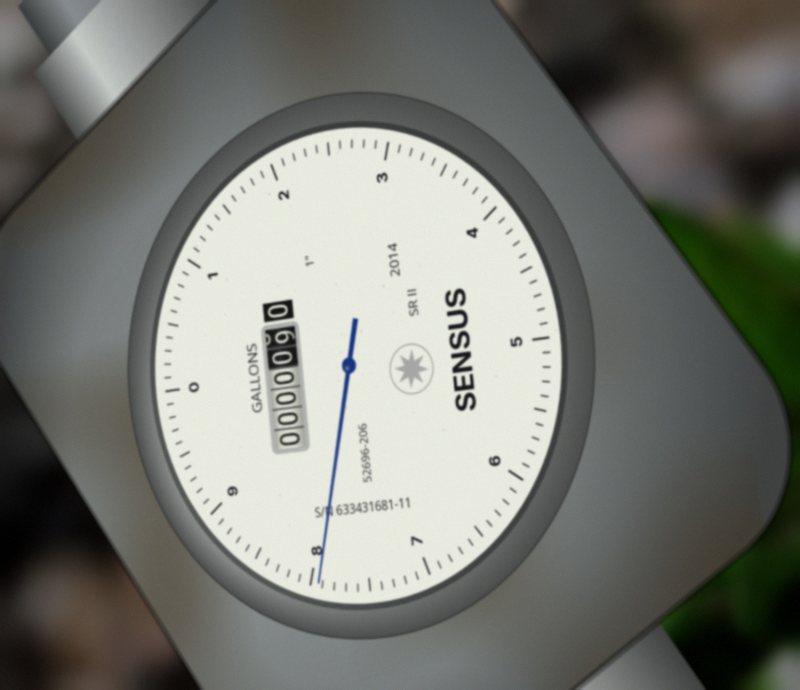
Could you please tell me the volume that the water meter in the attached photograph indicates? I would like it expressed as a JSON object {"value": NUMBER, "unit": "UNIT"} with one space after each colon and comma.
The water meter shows {"value": 87.9, "unit": "gal"}
